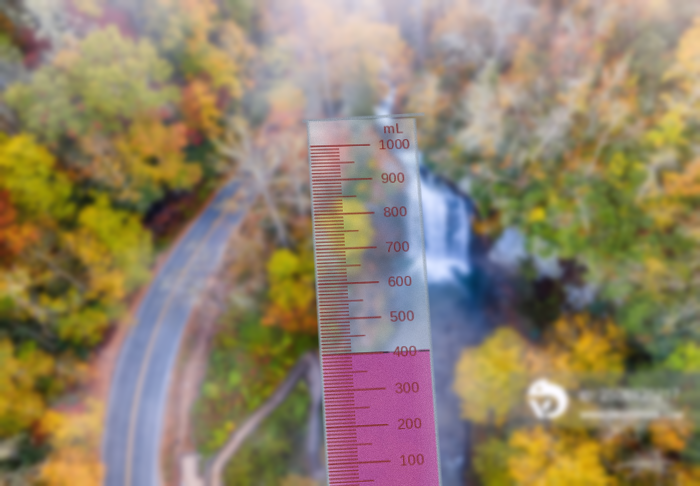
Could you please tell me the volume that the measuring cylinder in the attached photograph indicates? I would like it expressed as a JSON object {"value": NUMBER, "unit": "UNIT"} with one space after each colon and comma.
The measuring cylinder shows {"value": 400, "unit": "mL"}
